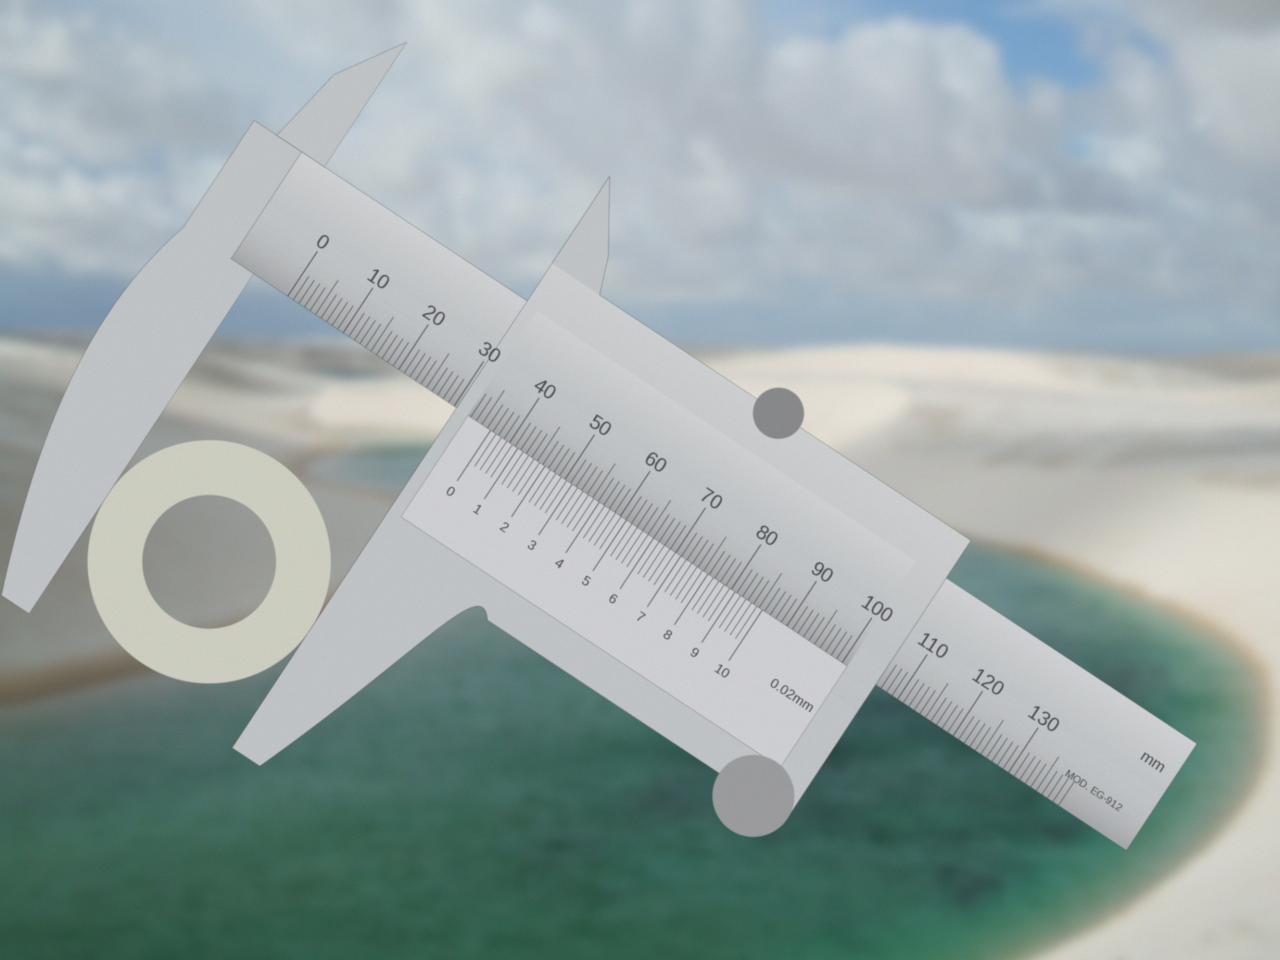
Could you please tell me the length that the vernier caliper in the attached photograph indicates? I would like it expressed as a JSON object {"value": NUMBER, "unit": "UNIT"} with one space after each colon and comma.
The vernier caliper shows {"value": 36.6, "unit": "mm"}
